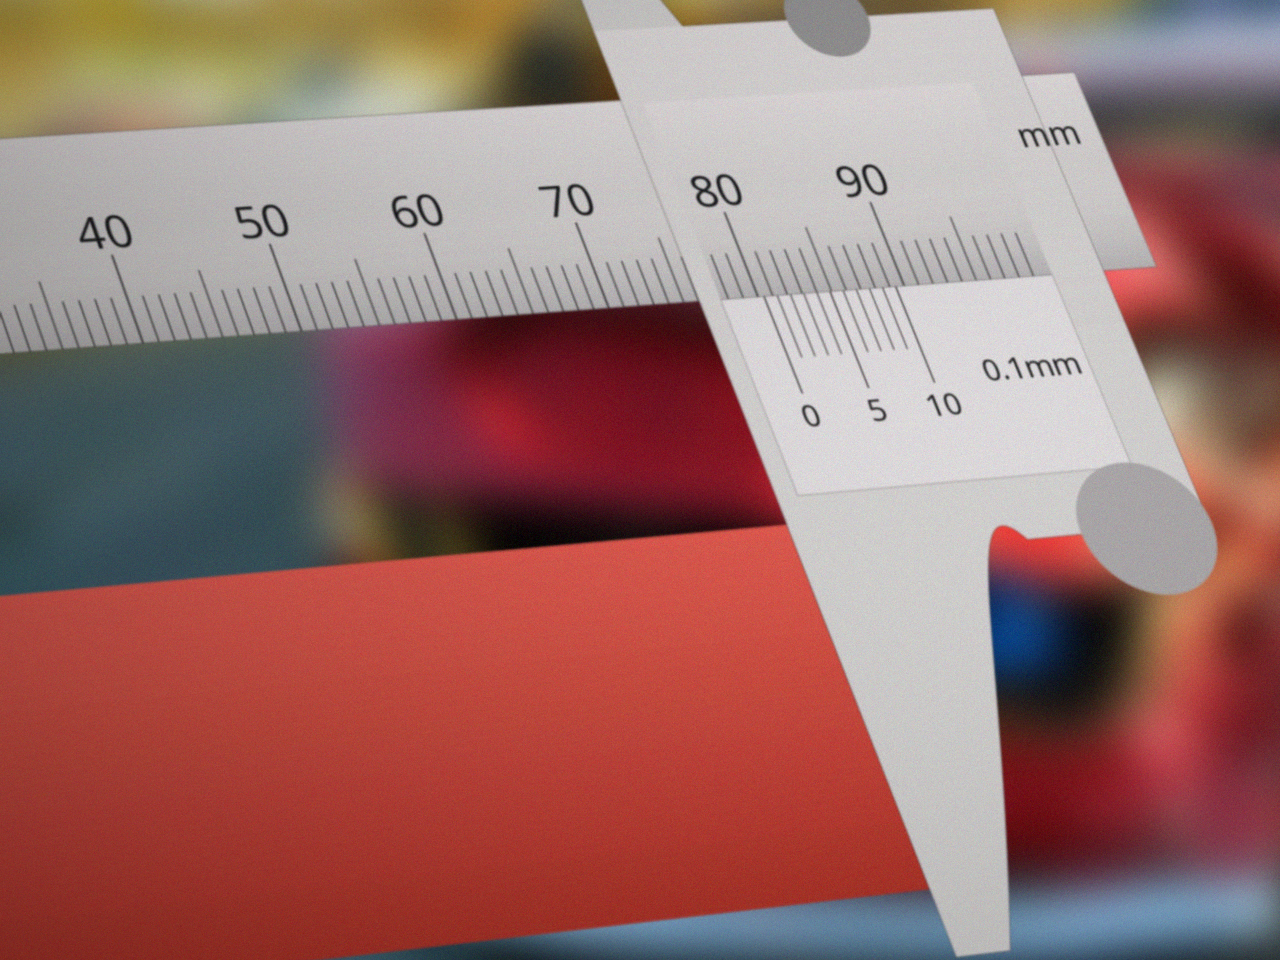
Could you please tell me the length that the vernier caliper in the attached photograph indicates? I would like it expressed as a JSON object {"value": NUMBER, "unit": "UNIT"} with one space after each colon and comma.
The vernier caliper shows {"value": 80.4, "unit": "mm"}
